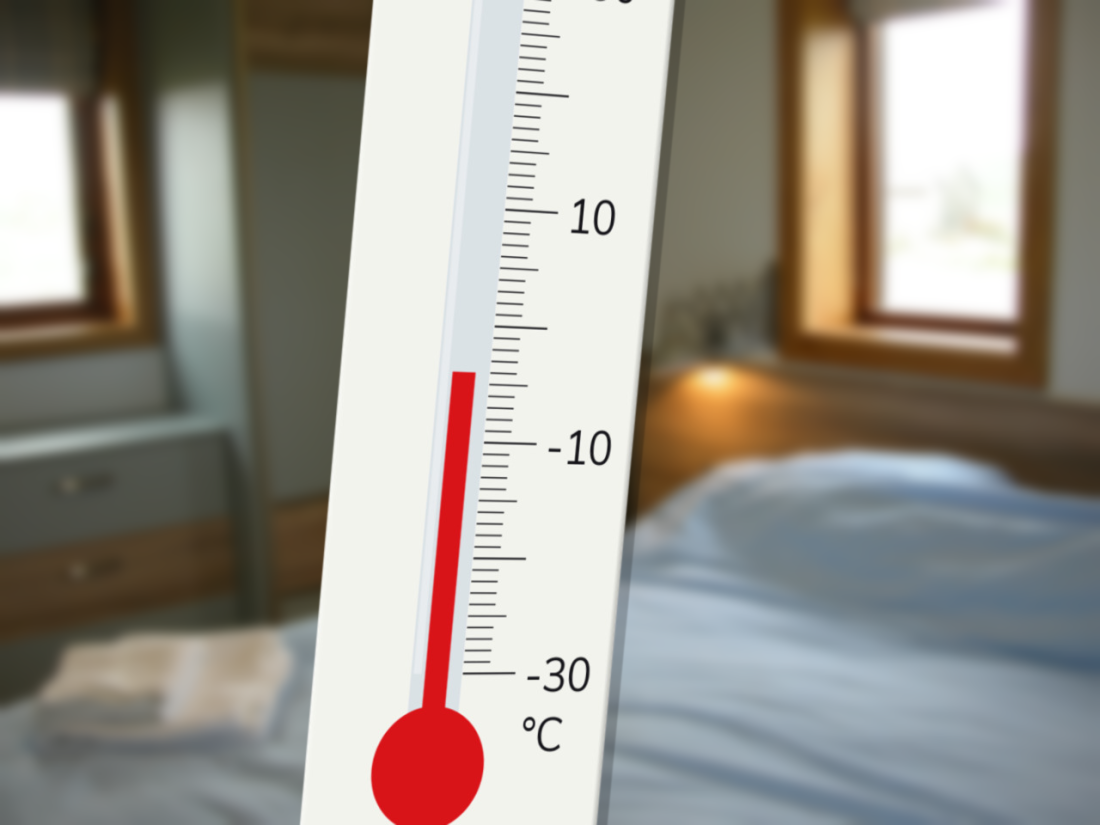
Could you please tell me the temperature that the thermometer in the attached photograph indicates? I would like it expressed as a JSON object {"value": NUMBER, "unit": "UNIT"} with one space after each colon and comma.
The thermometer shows {"value": -4, "unit": "°C"}
